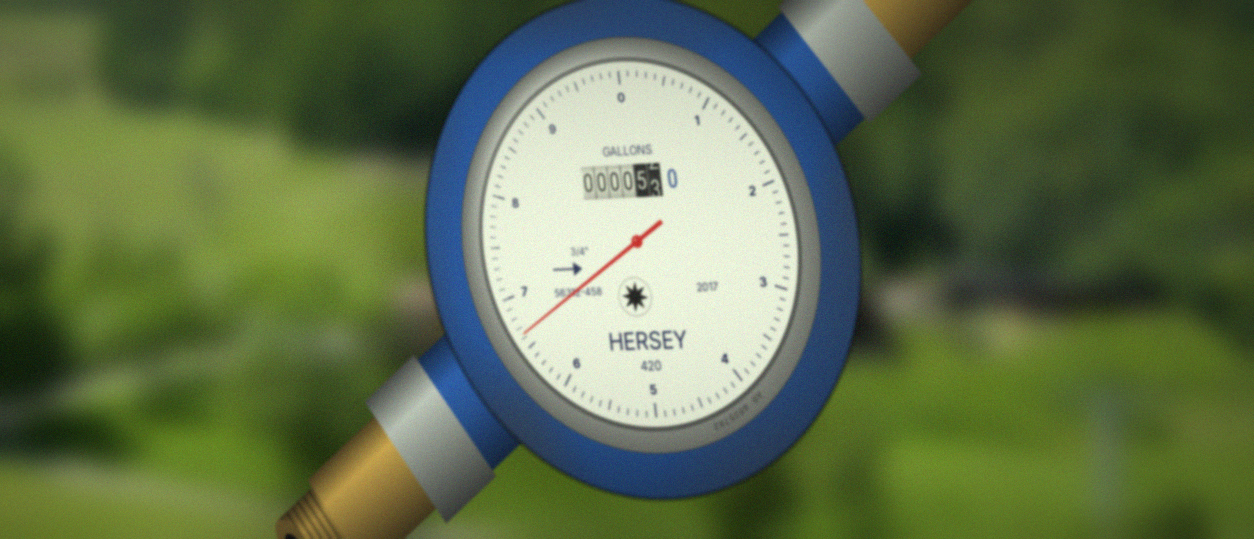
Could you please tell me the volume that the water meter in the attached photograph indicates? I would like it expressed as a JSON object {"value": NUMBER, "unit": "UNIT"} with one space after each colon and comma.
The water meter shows {"value": 526.6, "unit": "gal"}
